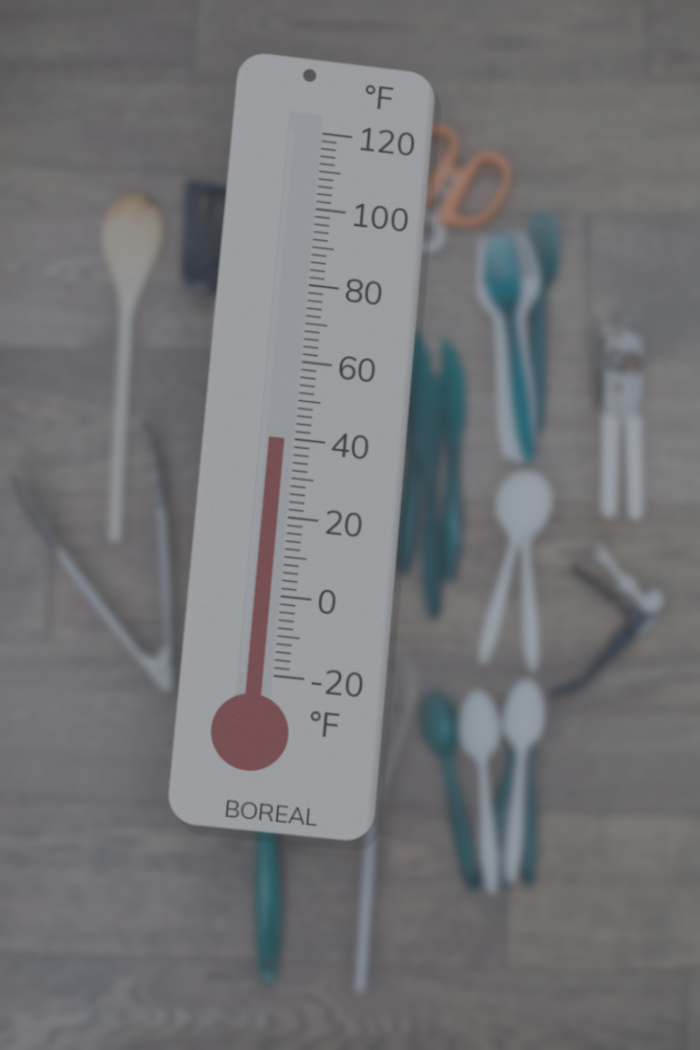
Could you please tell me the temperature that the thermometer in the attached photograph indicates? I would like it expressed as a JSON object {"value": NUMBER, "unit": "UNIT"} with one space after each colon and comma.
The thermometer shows {"value": 40, "unit": "°F"}
